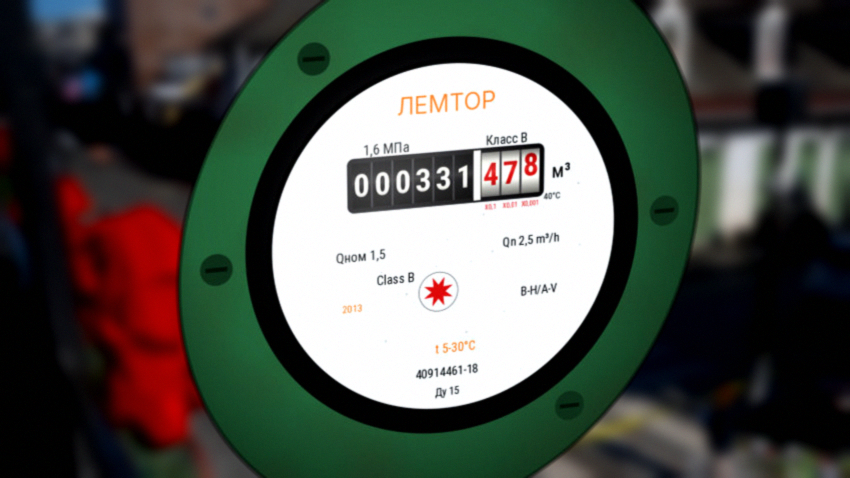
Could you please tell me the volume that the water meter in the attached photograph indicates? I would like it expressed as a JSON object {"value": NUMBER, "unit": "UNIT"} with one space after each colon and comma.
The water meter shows {"value": 331.478, "unit": "m³"}
